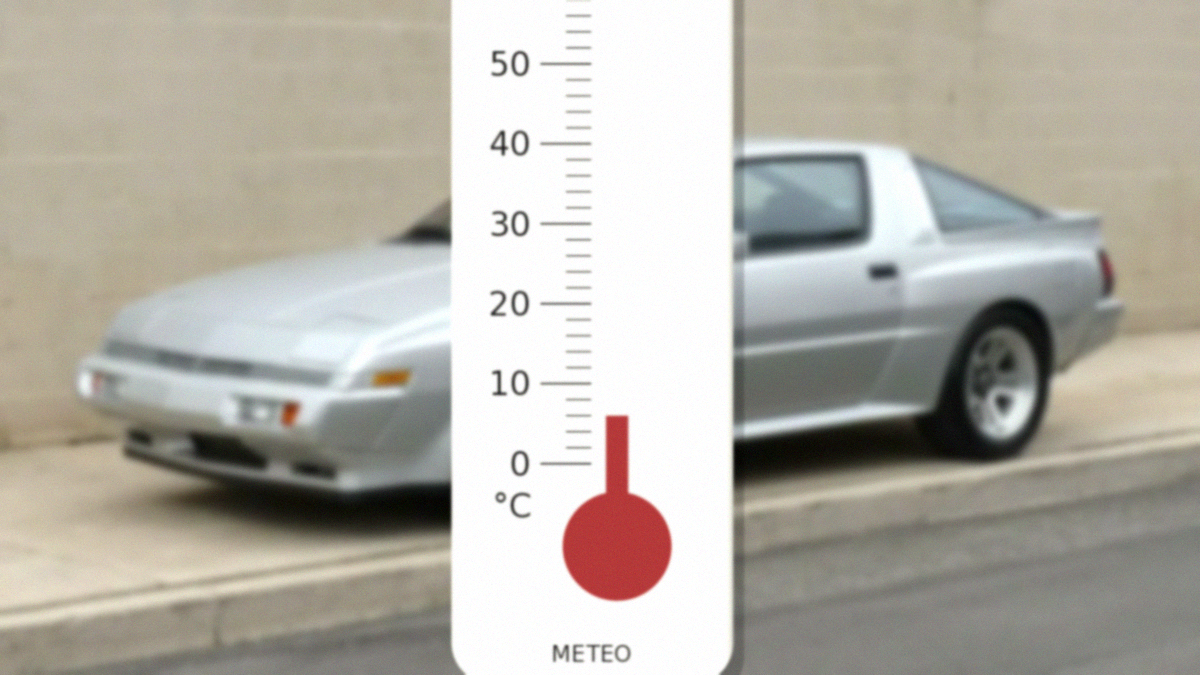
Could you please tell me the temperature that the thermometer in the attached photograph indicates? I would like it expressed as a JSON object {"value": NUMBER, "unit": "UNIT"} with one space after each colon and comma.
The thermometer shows {"value": 6, "unit": "°C"}
